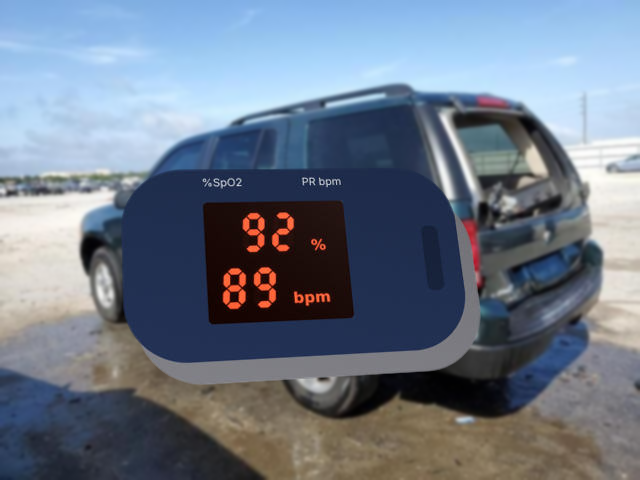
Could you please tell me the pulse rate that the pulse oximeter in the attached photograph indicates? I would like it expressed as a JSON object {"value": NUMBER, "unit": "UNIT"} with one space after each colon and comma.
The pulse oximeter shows {"value": 89, "unit": "bpm"}
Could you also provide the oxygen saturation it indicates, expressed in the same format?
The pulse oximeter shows {"value": 92, "unit": "%"}
